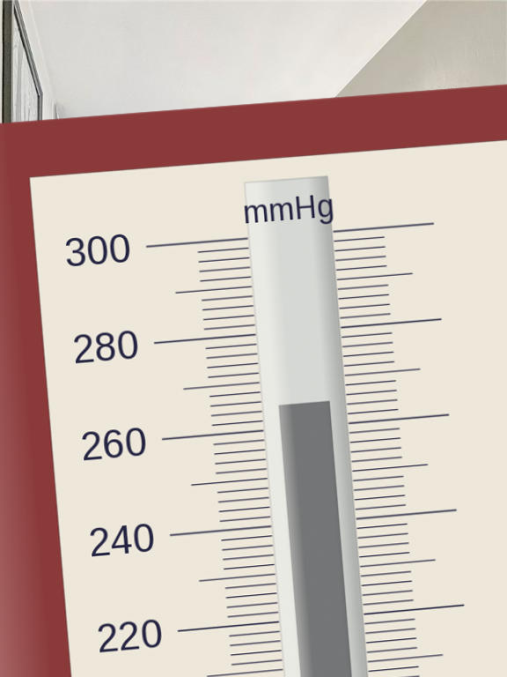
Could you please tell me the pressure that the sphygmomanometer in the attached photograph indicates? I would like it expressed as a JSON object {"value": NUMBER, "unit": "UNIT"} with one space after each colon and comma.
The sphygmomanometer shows {"value": 265, "unit": "mmHg"}
